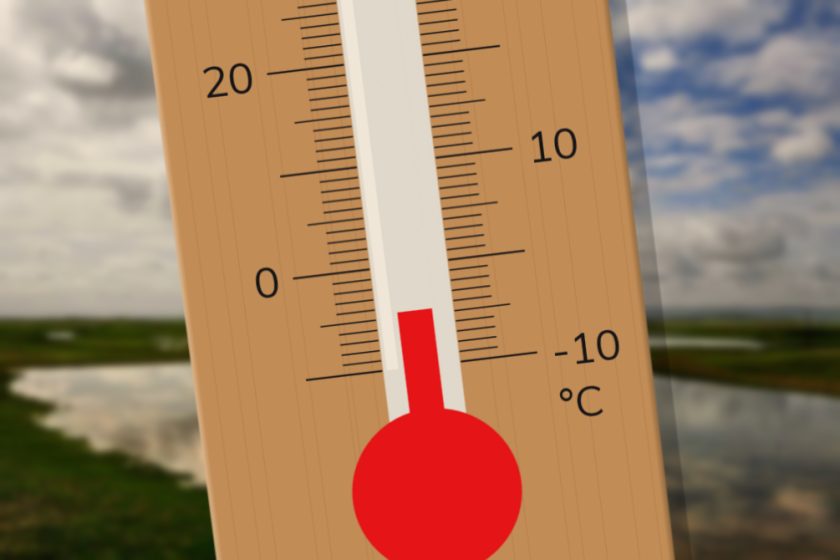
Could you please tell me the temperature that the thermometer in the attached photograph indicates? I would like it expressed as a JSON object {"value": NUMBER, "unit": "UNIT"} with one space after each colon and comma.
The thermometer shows {"value": -4.5, "unit": "°C"}
